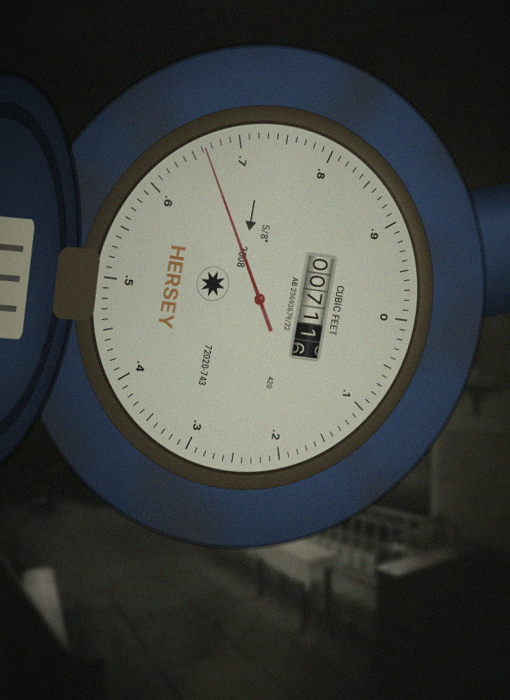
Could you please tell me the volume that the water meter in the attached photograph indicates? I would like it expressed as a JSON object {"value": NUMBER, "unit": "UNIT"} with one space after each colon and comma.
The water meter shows {"value": 7115.66, "unit": "ft³"}
